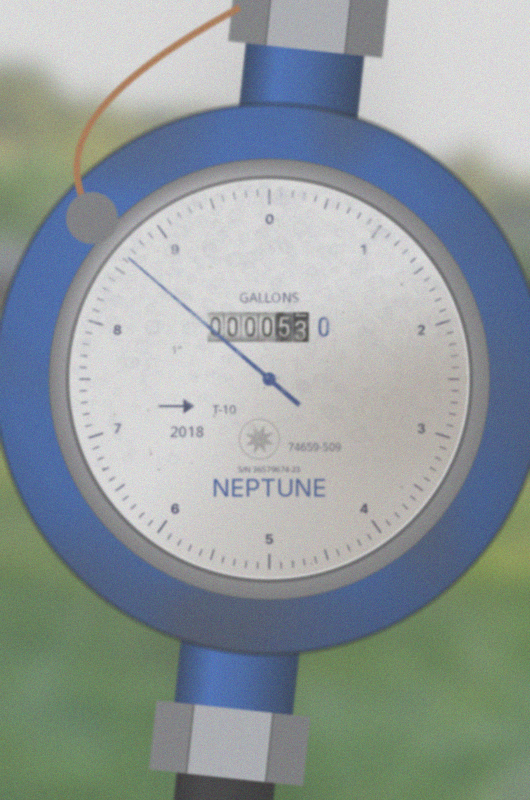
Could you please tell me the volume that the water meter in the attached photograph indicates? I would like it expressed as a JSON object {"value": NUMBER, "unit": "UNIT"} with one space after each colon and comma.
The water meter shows {"value": 528.6, "unit": "gal"}
